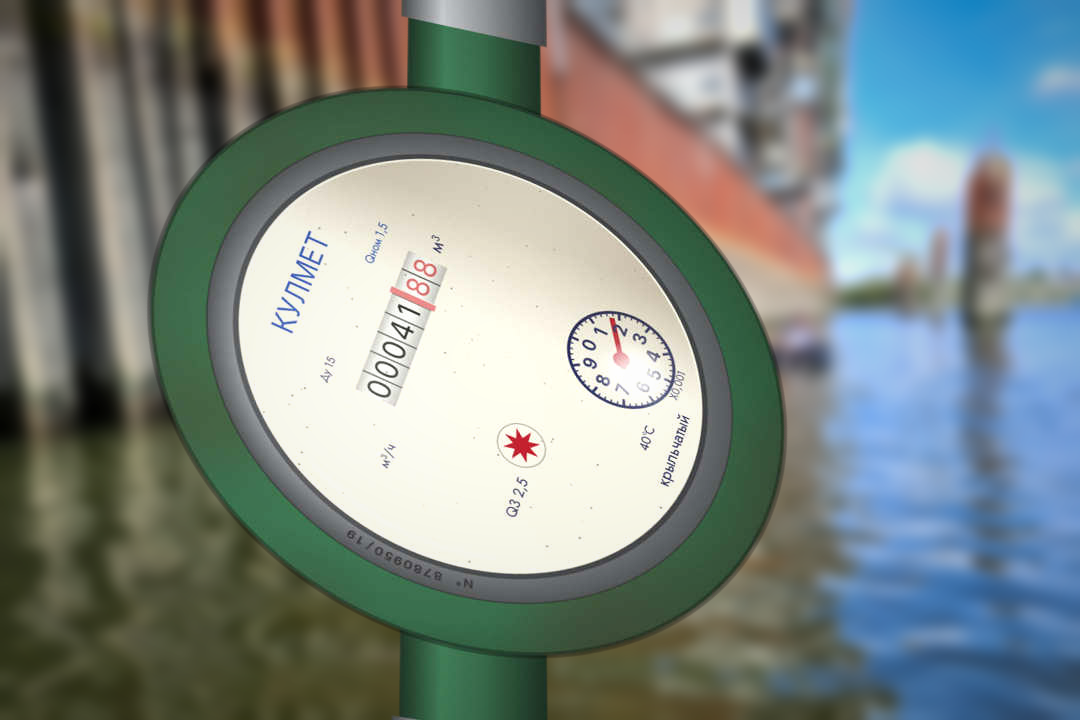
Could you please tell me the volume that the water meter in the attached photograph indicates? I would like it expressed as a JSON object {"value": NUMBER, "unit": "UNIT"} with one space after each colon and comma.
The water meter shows {"value": 41.881, "unit": "m³"}
